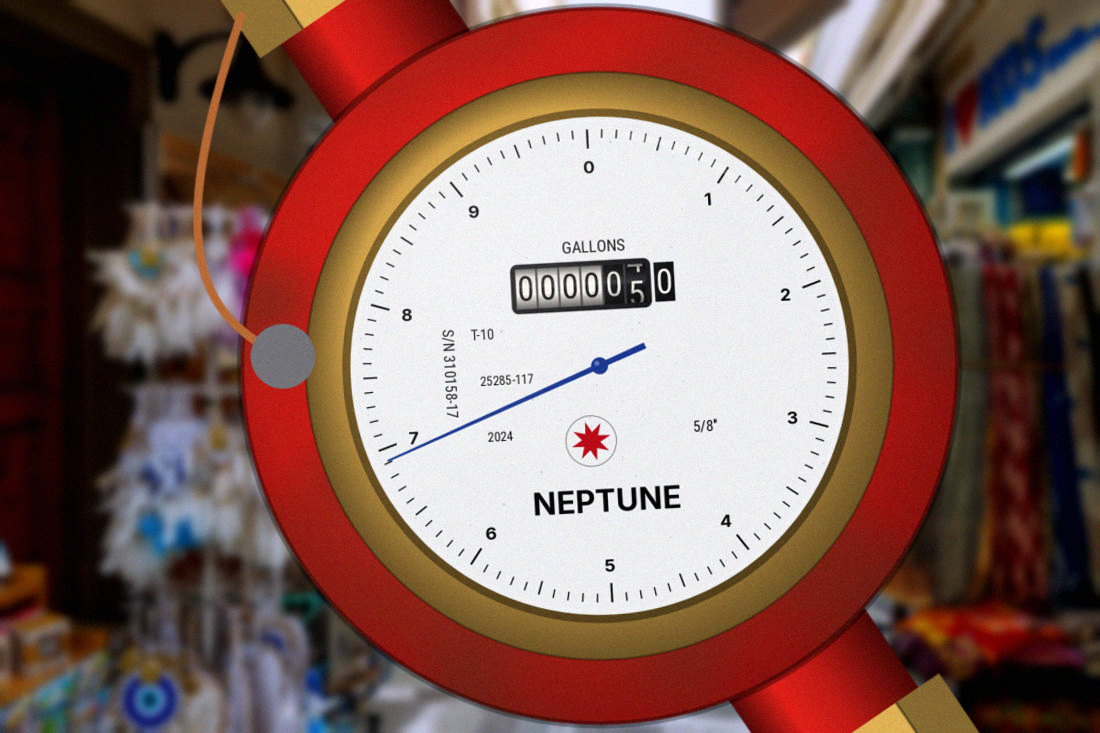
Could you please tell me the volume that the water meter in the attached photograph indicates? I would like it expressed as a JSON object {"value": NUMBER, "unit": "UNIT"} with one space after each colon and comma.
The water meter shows {"value": 46.9, "unit": "gal"}
